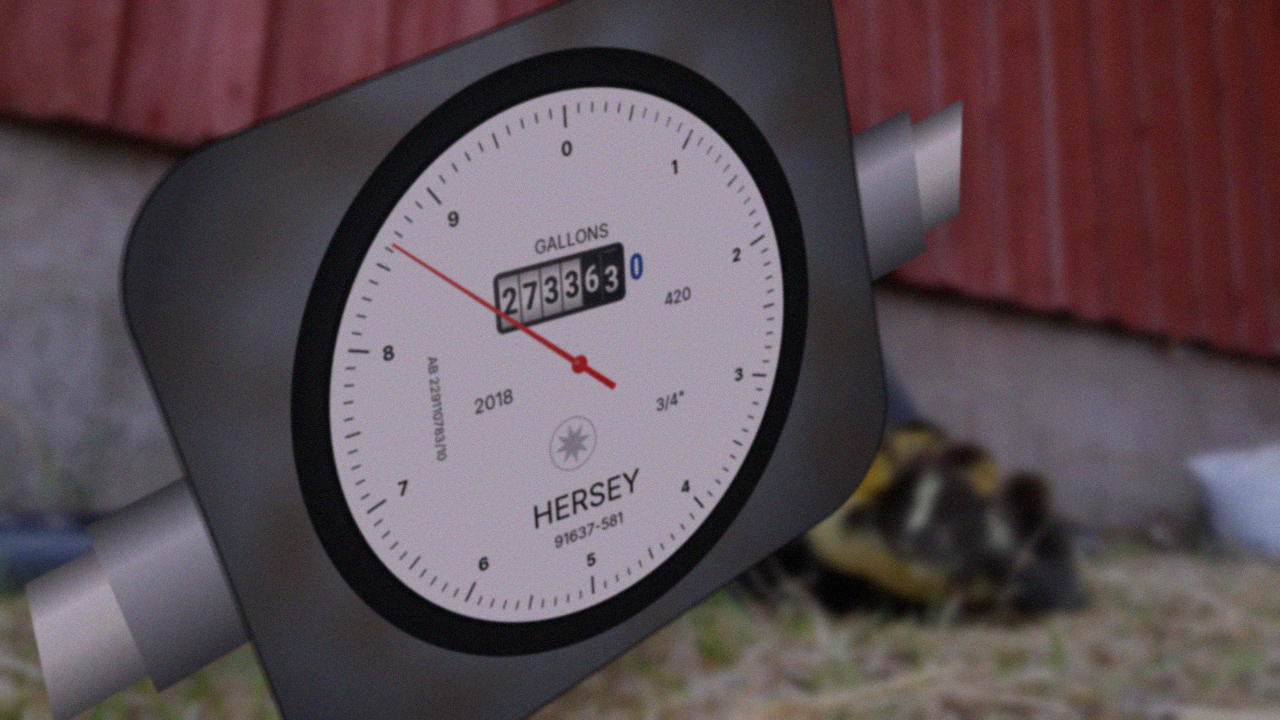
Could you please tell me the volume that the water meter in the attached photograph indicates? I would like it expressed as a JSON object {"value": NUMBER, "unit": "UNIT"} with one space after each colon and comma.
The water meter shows {"value": 2733628.6, "unit": "gal"}
